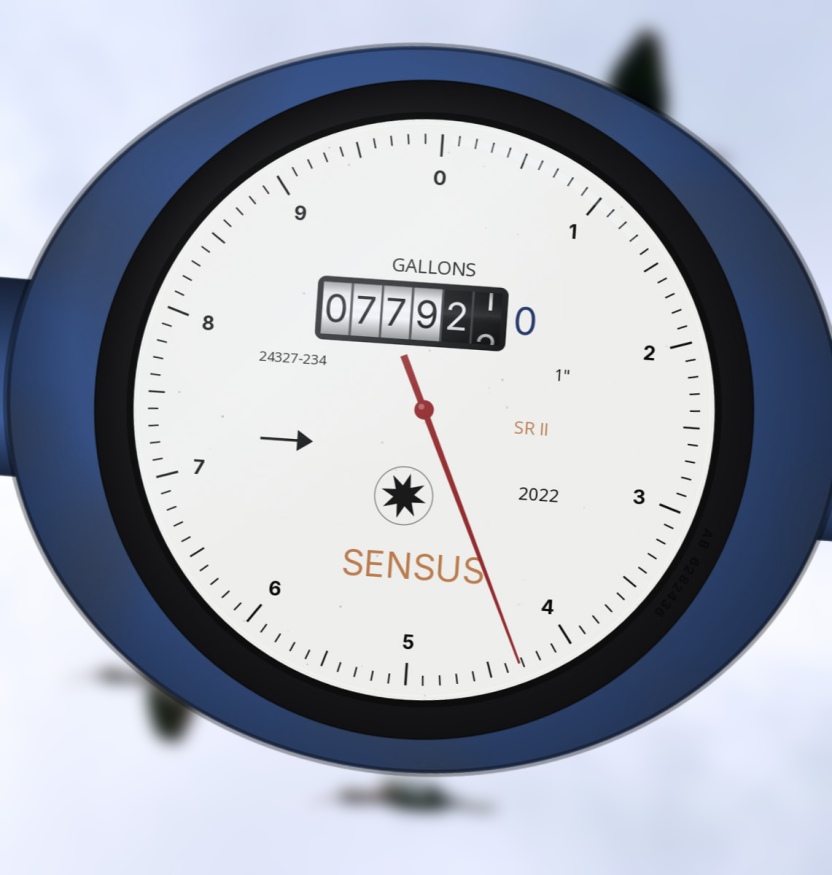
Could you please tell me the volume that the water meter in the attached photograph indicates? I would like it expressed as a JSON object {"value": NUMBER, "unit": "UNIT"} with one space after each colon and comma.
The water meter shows {"value": 779214.3, "unit": "gal"}
